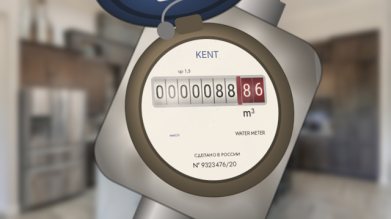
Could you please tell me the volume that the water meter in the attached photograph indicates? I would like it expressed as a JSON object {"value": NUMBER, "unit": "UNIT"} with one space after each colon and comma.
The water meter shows {"value": 88.86, "unit": "m³"}
